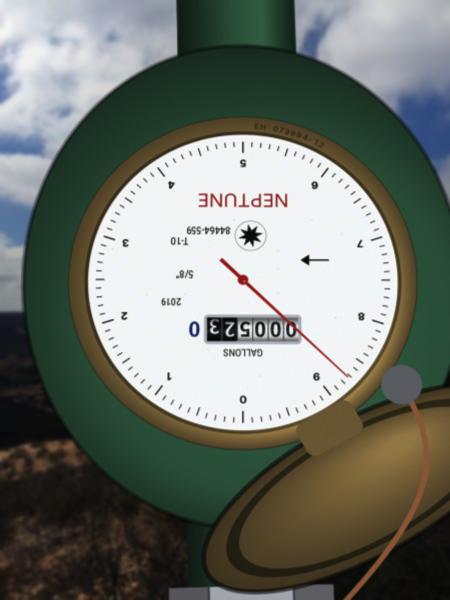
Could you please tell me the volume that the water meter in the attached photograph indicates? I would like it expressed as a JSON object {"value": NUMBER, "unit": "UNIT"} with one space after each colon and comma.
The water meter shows {"value": 5228.7, "unit": "gal"}
